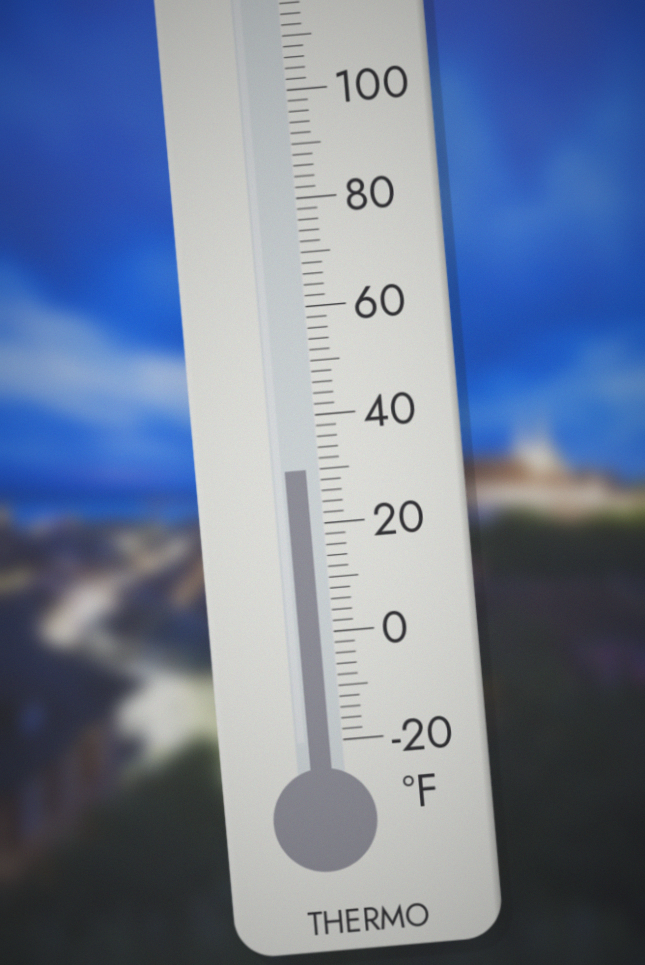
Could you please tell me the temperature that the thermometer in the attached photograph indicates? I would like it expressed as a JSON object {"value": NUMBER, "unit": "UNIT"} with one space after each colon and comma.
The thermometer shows {"value": 30, "unit": "°F"}
